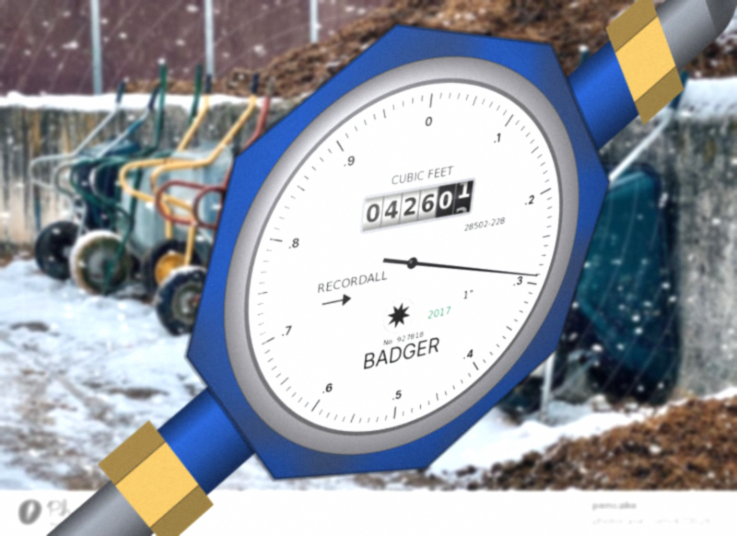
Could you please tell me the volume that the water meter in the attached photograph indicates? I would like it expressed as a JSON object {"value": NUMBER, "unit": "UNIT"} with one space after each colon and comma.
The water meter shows {"value": 42601.29, "unit": "ft³"}
